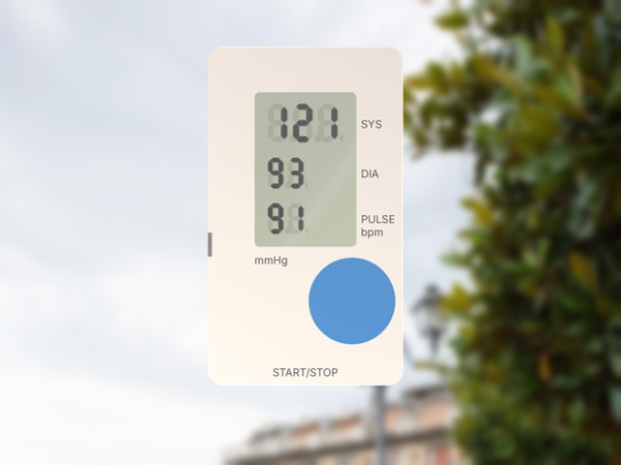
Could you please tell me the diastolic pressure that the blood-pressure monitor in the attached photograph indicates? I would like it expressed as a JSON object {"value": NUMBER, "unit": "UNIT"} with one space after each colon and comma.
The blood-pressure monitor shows {"value": 93, "unit": "mmHg"}
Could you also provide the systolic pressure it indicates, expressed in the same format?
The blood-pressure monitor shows {"value": 121, "unit": "mmHg"}
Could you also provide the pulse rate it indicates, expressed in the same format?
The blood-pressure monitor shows {"value": 91, "unit": "bpm"}
